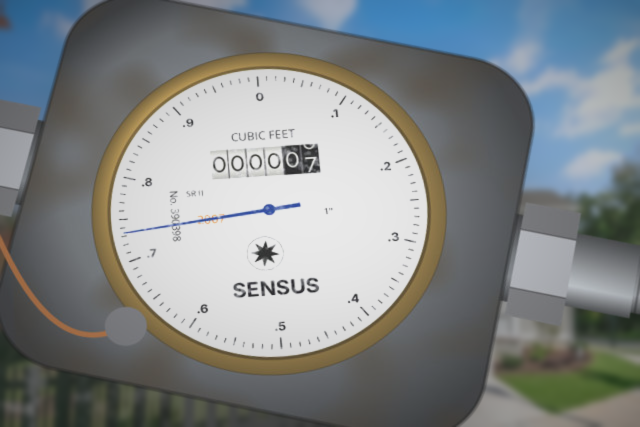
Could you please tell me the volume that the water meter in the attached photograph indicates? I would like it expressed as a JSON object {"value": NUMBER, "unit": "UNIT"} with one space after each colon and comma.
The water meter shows {"value": 6.73, "unit": "ft³"}
